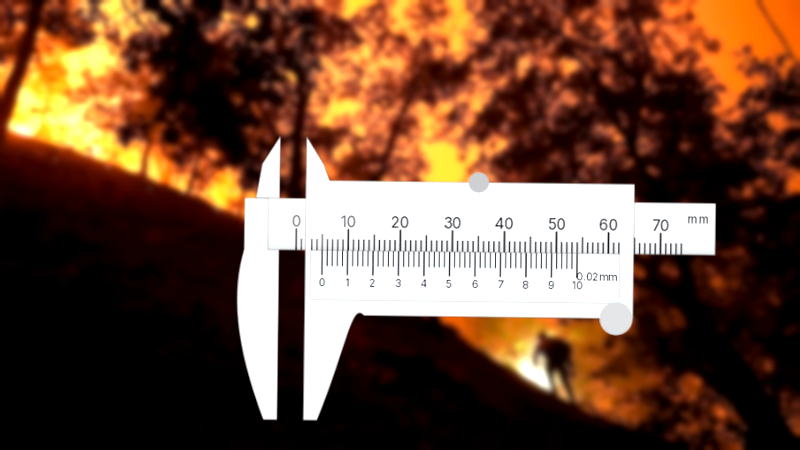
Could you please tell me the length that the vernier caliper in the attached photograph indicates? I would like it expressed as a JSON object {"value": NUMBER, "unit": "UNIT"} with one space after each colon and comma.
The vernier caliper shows {"value": 5.0, "unit": "mm"}
